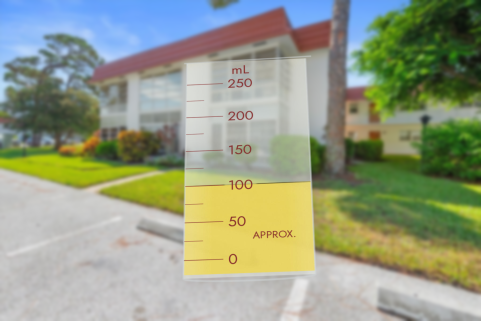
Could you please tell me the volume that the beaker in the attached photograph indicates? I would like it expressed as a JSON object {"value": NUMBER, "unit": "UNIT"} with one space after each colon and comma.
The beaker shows {"value": 100, "unit": "mL"}
